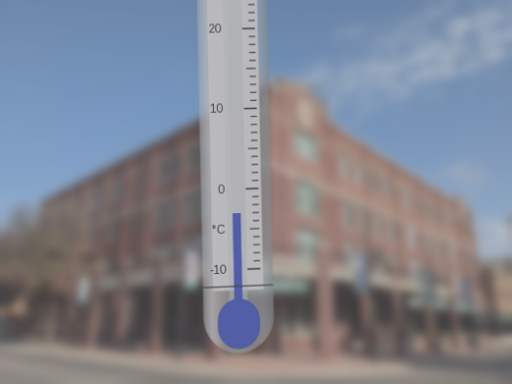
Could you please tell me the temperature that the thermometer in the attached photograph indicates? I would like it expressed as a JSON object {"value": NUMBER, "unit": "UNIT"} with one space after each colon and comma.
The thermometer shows {"value": -3, "unit": "°C"}
